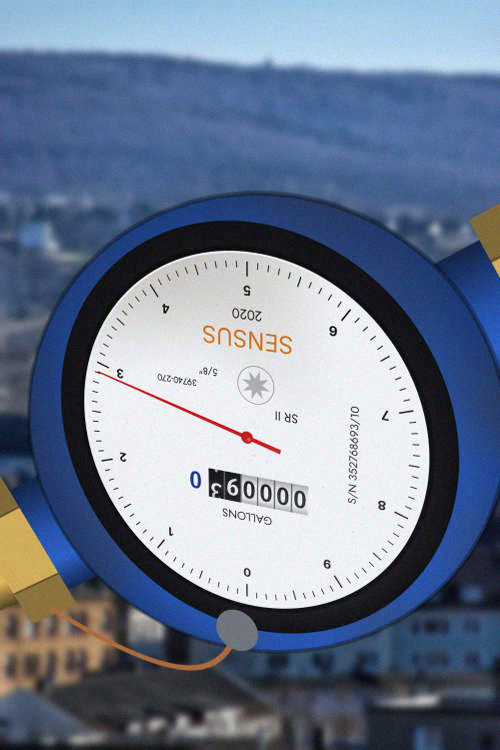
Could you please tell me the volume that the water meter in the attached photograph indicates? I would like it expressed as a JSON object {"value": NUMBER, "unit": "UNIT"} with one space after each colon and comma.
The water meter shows {"value": 932.9, "unit": "gal"}
